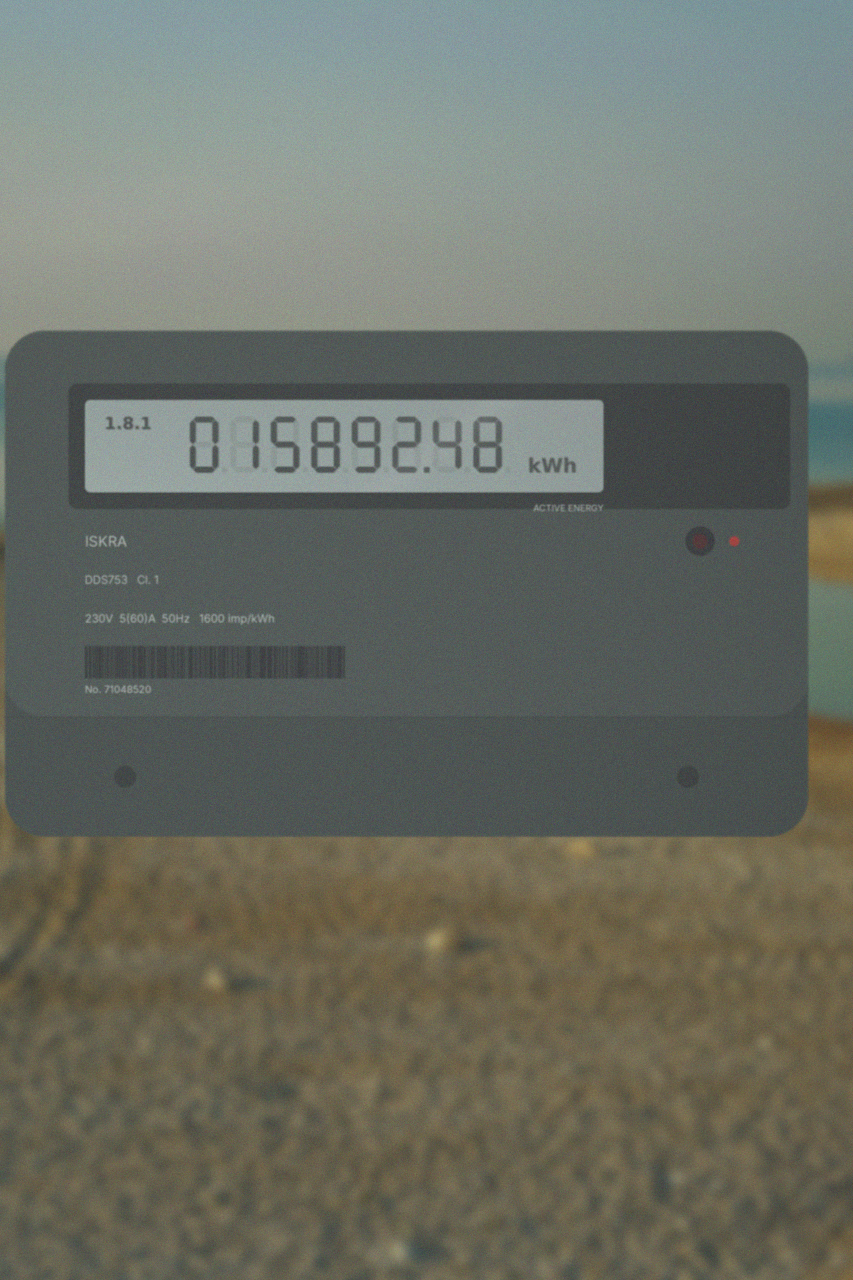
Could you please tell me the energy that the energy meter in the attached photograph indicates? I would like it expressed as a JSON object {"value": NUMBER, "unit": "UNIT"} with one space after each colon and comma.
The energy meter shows {"value": 15892.48, "unit": "kWh"}
